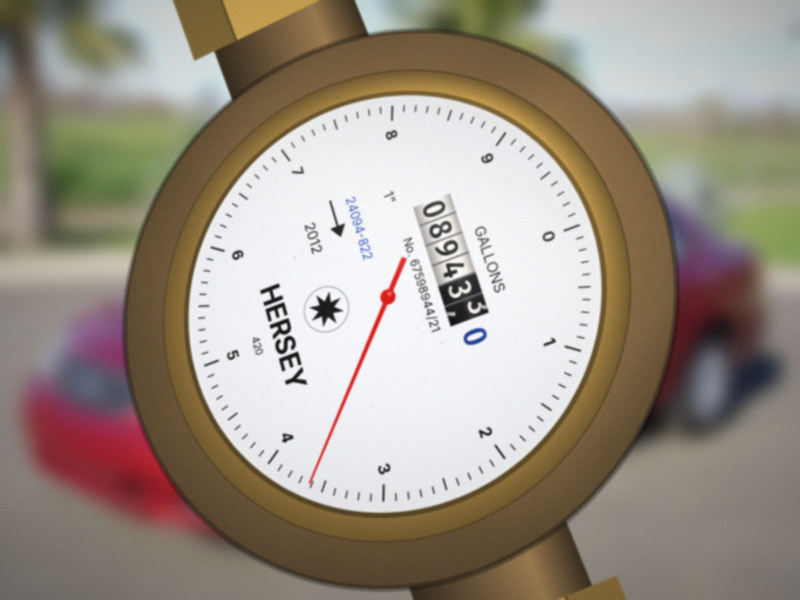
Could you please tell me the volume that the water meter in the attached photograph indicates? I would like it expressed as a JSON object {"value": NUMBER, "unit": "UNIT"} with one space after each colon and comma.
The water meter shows {"value": 894333.6, "unit": "gal"}
